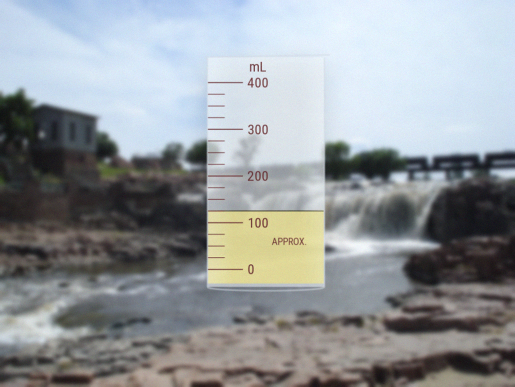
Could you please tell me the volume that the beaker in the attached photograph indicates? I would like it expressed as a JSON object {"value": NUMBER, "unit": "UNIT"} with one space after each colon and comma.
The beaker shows {"value": 125, "unit": "mL"}
